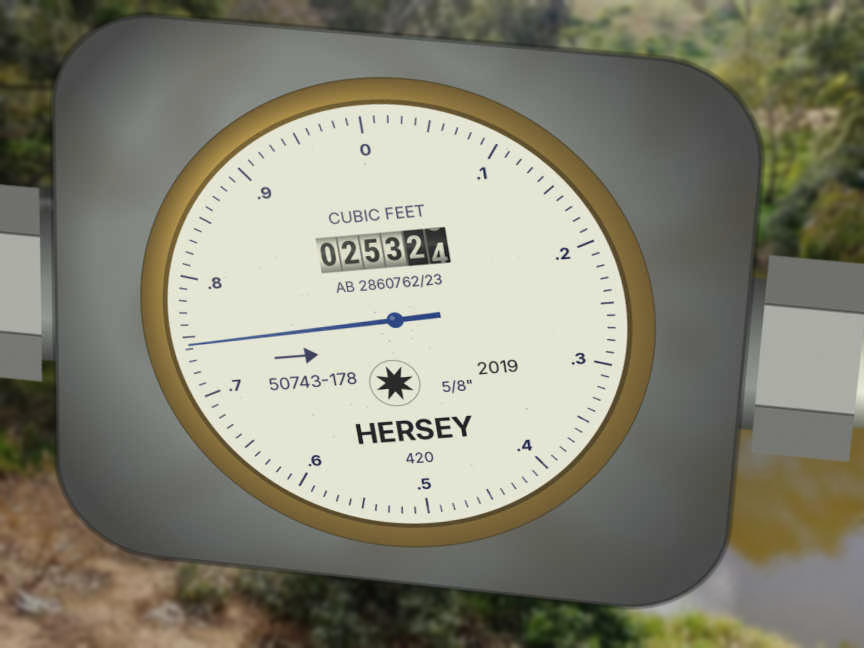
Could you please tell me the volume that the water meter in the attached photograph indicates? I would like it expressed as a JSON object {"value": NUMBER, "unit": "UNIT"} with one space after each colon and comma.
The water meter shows {"value": 25323.74, "unit": "ft³"}
